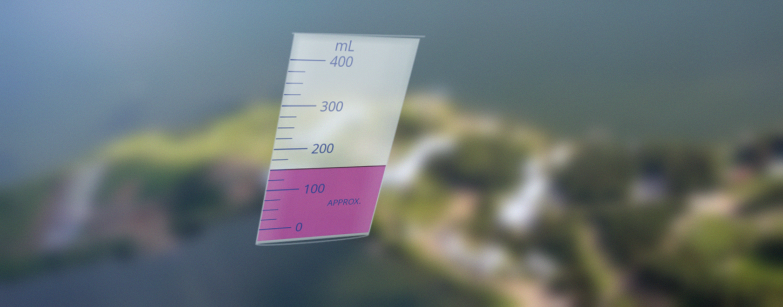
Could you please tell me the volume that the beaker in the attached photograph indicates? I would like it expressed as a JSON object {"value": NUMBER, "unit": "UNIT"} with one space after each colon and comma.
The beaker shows {"value": 150, "unit": "mL"}
